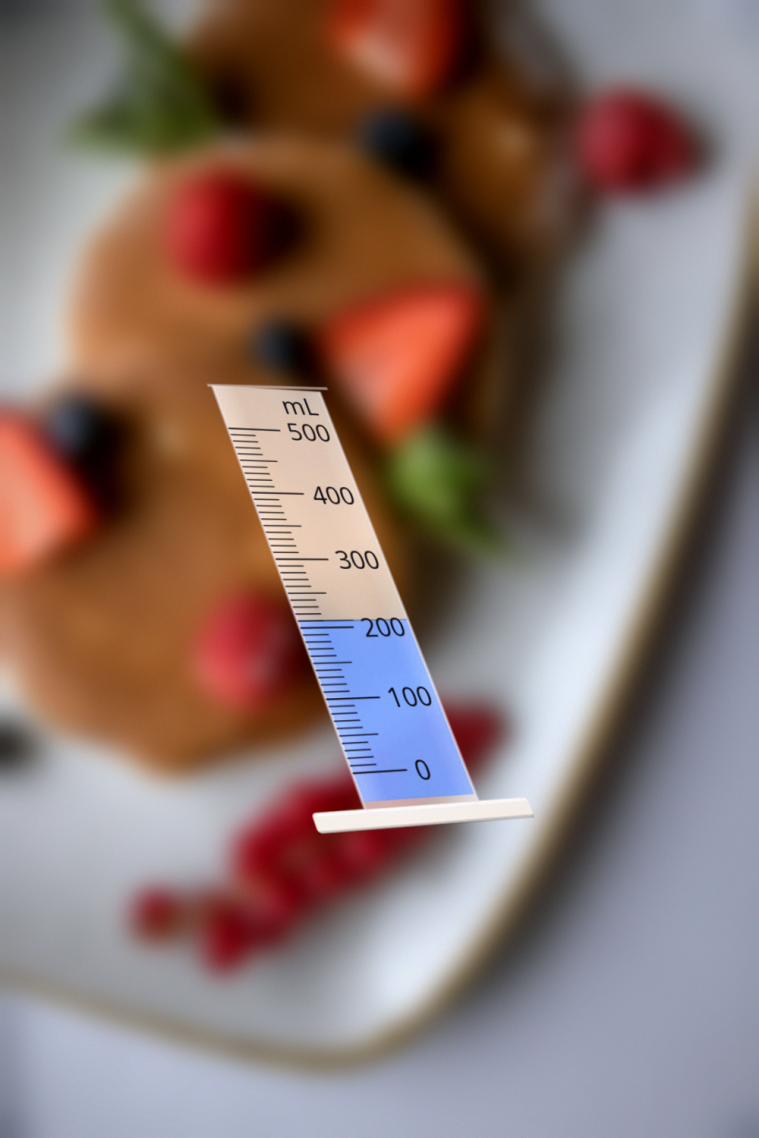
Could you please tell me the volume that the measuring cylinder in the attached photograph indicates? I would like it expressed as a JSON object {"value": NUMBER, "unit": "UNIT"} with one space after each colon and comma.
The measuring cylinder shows {"value": 210, "unit": "mL"}
